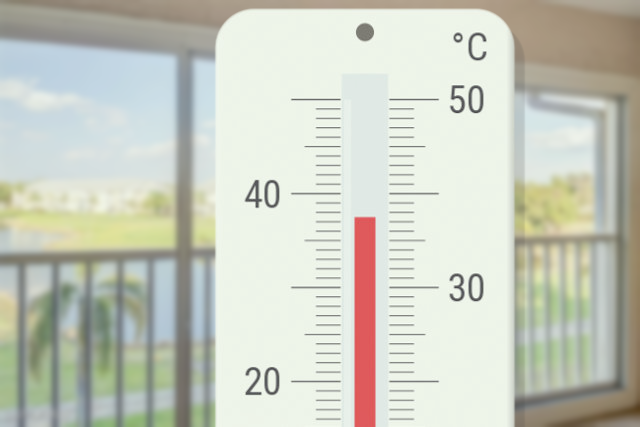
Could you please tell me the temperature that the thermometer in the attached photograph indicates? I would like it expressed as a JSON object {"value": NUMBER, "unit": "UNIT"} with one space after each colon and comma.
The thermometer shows {"value": 37.5, "unit": "°C"}
